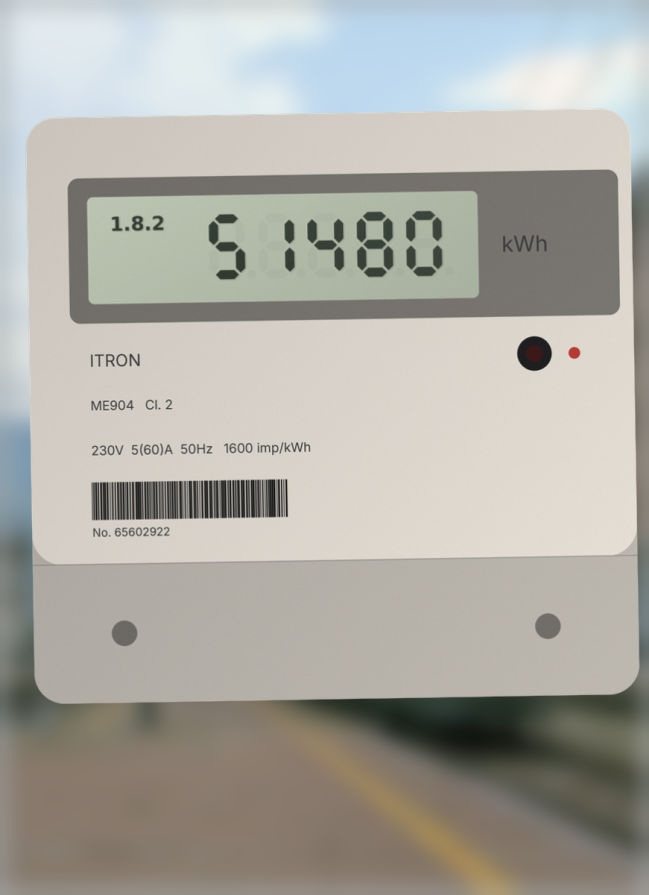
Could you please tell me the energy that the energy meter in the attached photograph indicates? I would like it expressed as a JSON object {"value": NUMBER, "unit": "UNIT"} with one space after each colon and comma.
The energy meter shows {"value": 51480, "unit": "kWh"}
